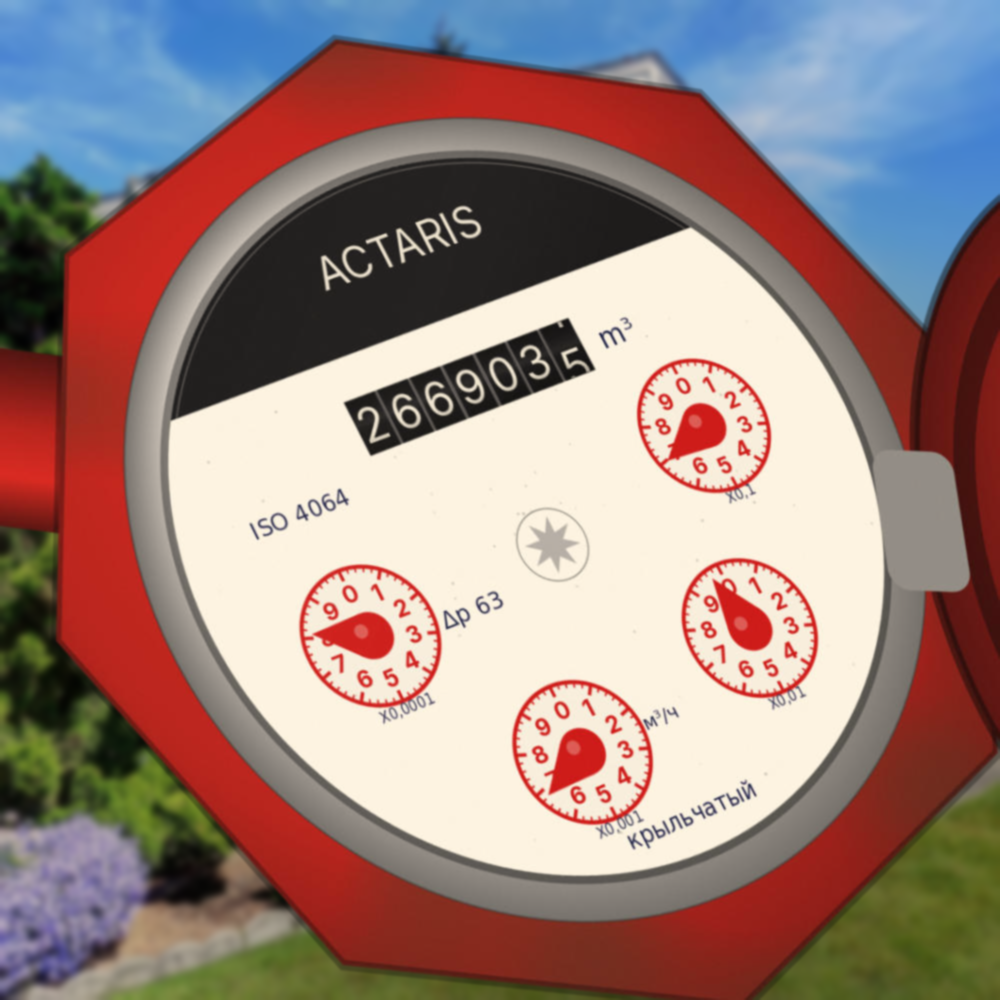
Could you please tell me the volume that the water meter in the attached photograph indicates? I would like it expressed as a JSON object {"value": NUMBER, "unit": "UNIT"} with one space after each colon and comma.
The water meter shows {"value": 2669034.6968, "unit": "m³"}
